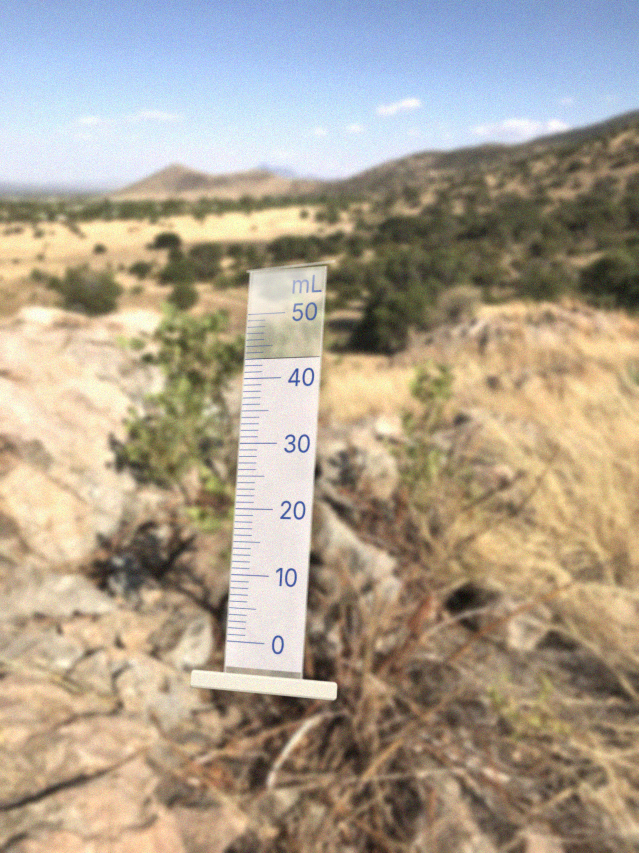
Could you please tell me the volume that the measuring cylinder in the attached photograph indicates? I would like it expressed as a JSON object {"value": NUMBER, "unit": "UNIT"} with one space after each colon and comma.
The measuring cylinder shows {"value": 43, "unit": "mL"}
